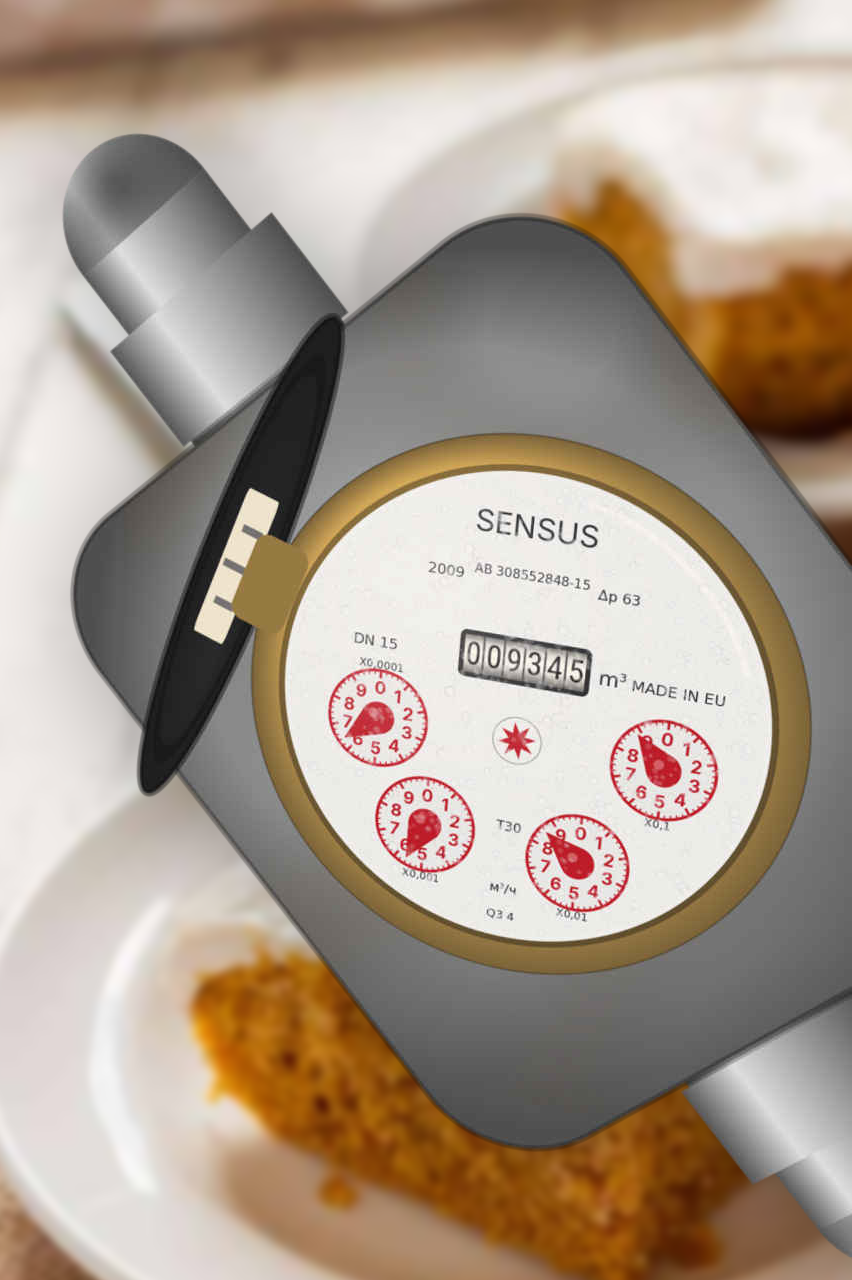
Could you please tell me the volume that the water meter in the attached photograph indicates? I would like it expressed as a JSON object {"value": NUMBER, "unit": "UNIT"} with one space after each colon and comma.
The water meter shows {"value": 9345.8856, "unit": "m³"}
